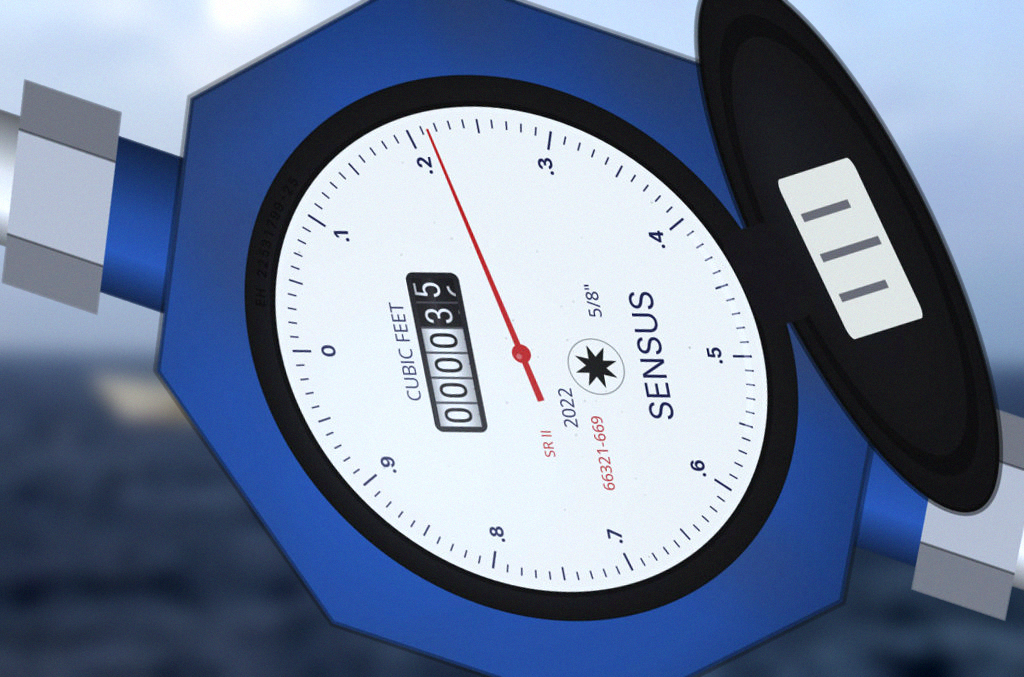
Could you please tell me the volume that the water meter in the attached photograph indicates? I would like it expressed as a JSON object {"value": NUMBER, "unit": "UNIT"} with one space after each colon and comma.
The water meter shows {"value": 35.21, "unit": "ft³"}
